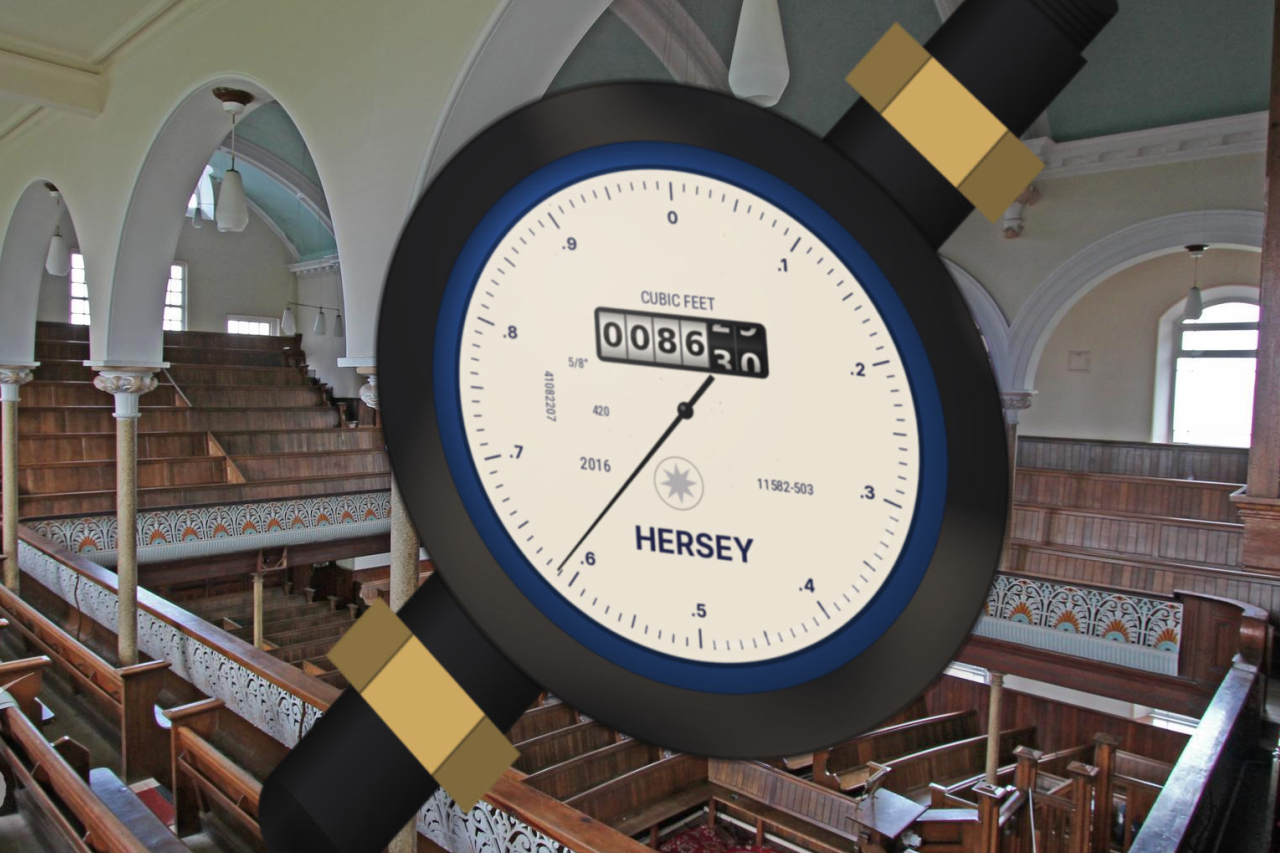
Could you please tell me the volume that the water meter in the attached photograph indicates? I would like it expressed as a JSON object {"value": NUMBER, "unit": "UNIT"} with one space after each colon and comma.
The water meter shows {"value": 8629.61, "unit": "ft³"}
